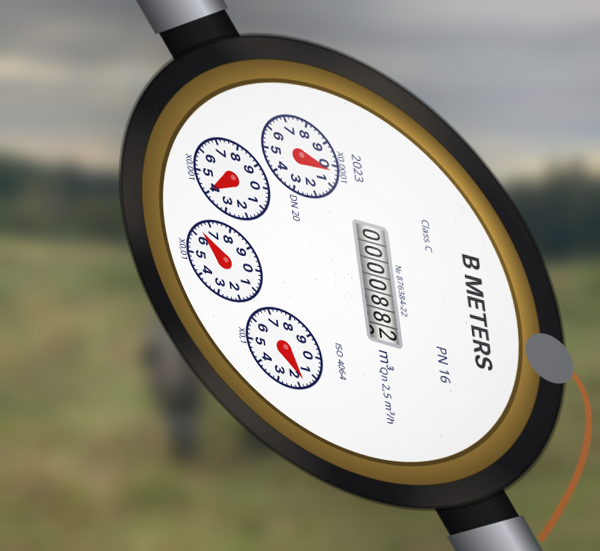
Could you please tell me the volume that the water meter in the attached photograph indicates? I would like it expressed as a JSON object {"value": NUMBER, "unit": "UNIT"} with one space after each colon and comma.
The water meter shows {"value": 882.1640, "unit": "m³"}
